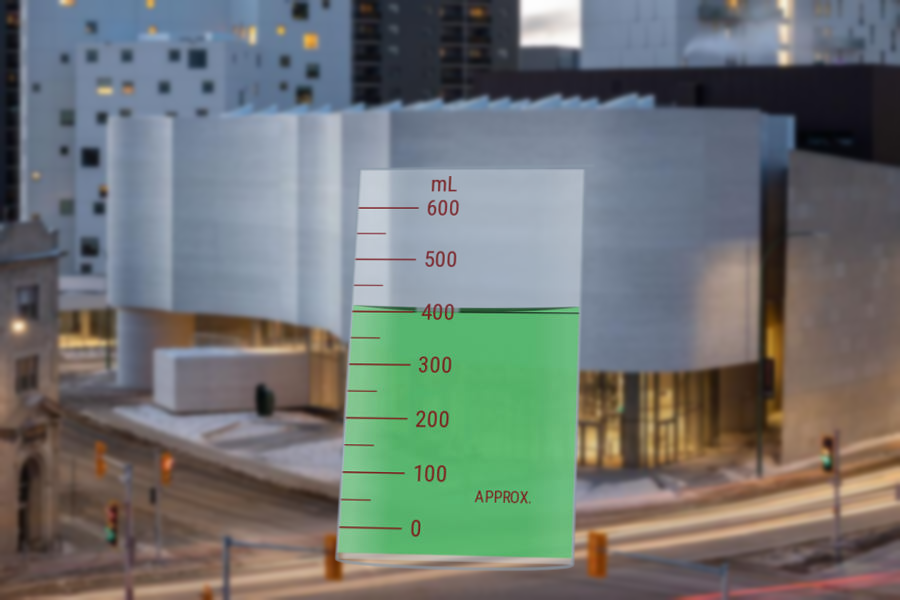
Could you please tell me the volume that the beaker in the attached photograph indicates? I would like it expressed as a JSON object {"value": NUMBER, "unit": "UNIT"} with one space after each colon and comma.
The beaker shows {"value": 400, "unit": "mL"}
